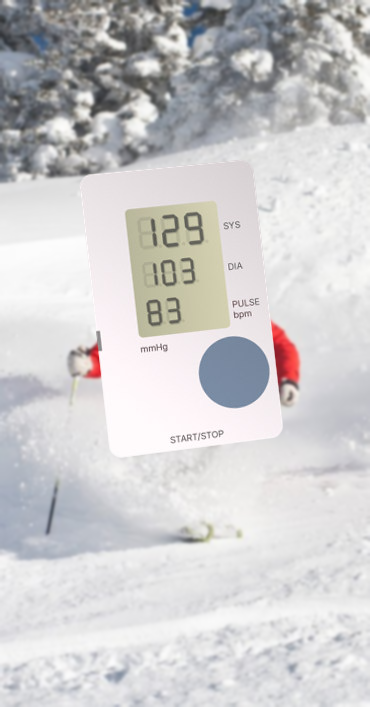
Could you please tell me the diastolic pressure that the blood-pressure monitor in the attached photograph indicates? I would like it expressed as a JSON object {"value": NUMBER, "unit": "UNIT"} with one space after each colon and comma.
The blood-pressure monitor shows {"value": 103, "unit": "mmHg"}
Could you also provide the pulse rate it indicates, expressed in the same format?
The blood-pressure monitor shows {"value": 83, "unit": "bpm"}
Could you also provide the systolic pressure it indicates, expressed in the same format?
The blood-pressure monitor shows {"value": 129, "unit": "mmHg"}
